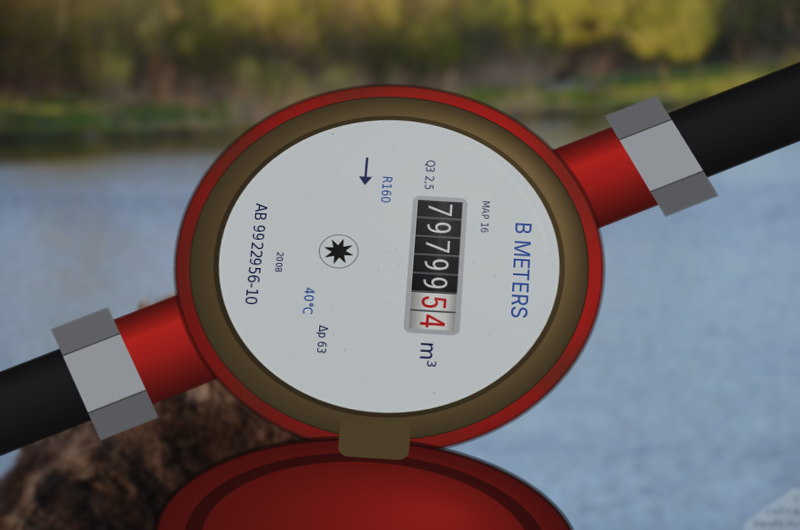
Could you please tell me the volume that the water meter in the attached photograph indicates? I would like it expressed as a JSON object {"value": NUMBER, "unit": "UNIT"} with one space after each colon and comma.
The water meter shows {"value": 79799.54, "unit": "m³"}
